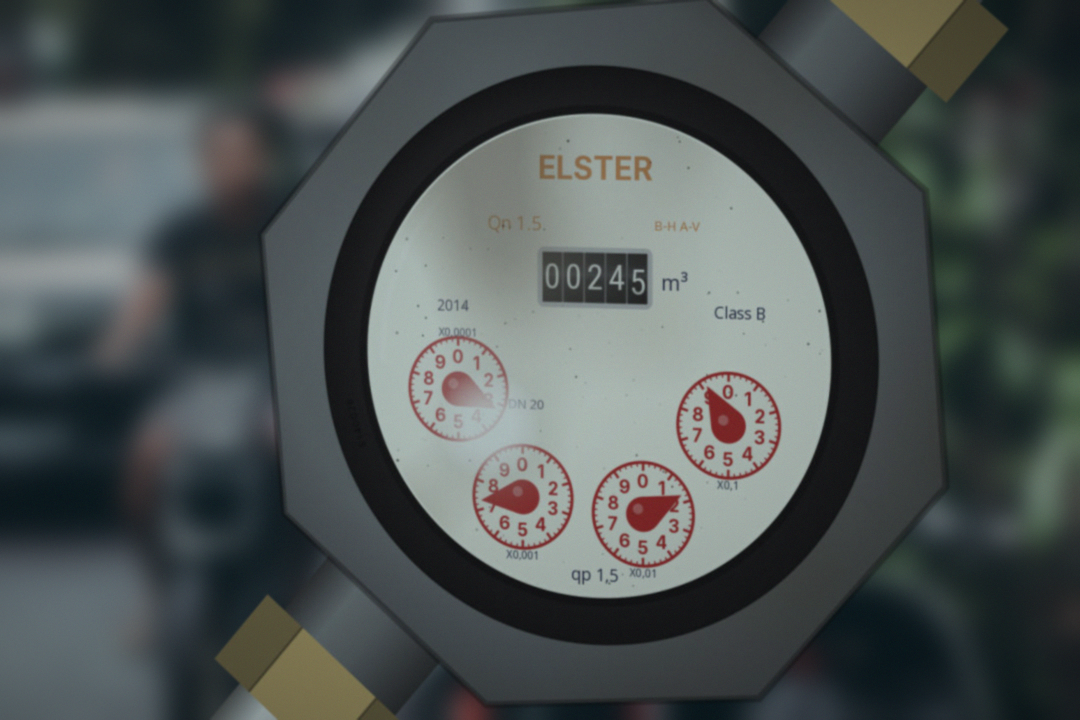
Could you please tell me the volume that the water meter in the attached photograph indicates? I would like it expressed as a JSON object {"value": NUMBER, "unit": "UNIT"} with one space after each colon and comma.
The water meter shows {"value": 244.9173, "unit": "m³"}
